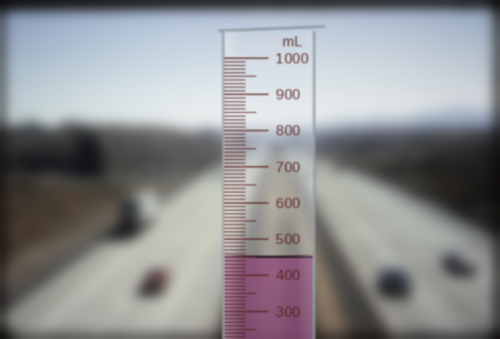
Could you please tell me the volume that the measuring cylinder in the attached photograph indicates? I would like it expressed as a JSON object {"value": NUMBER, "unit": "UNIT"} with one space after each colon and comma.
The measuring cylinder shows {"value": 450, "unit": "mL"}
